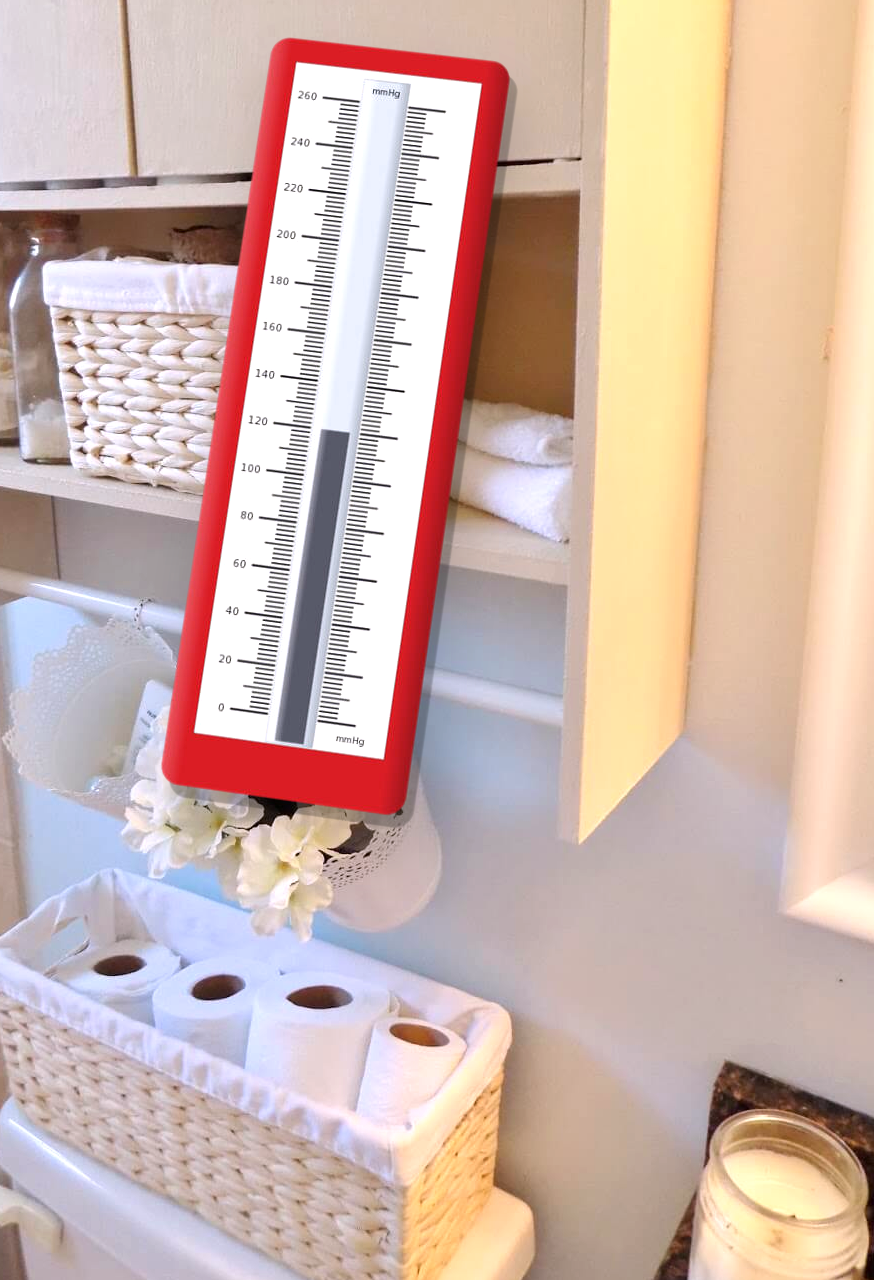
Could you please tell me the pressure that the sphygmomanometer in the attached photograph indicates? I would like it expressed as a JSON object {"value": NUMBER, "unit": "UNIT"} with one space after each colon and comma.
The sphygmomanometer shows {"value": 120, "unit": "mmHg"}
